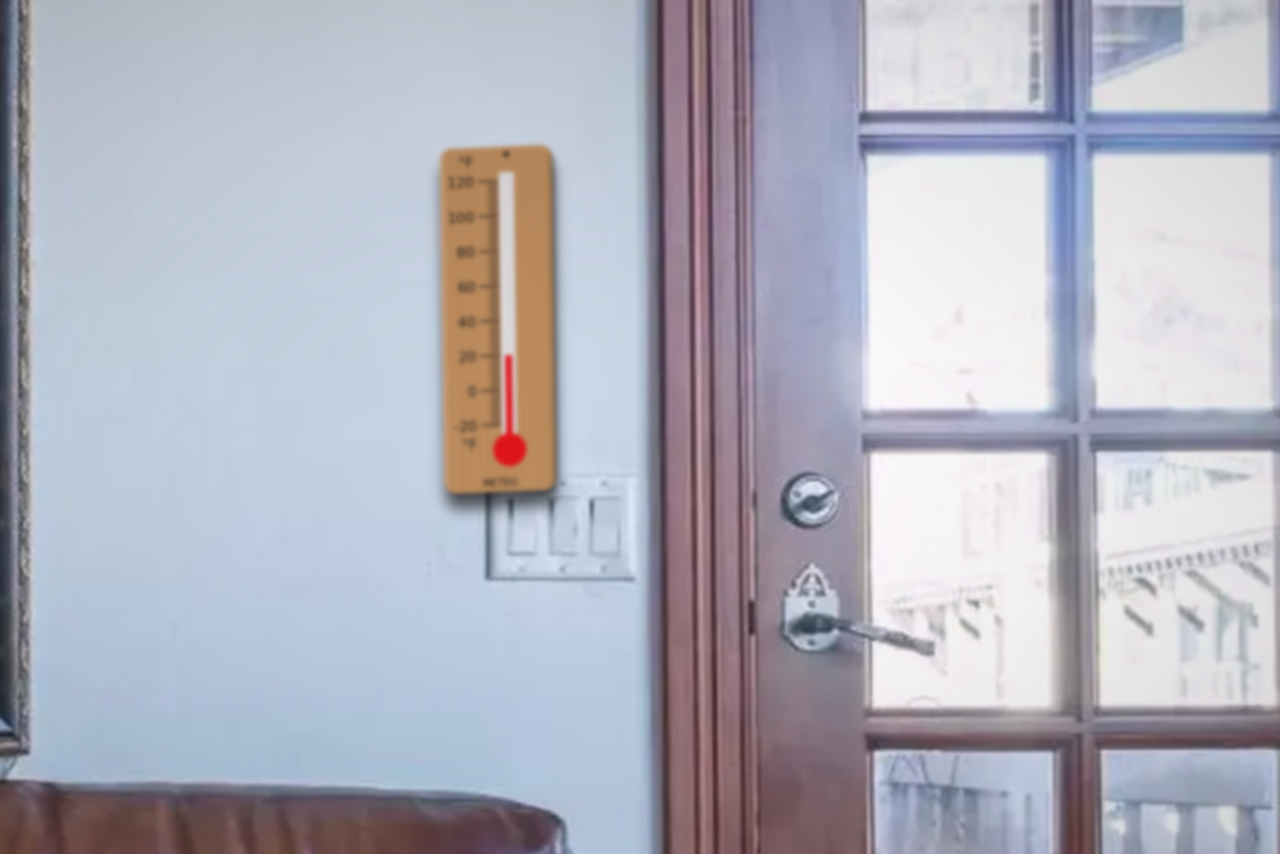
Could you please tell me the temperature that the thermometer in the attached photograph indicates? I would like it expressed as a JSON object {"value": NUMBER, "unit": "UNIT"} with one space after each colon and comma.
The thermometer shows {"value": 20, "unit": "°F"}
